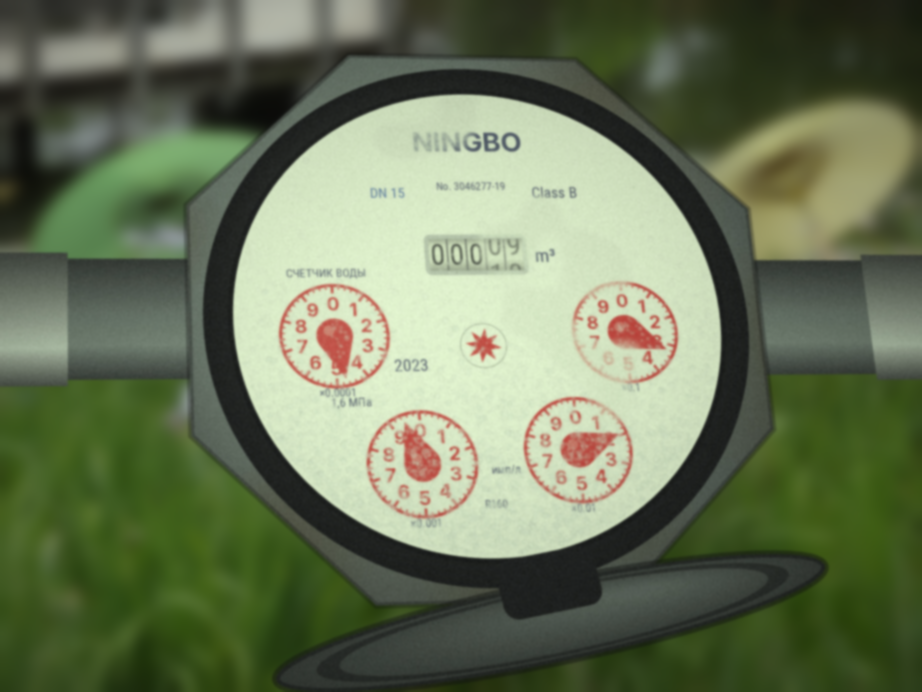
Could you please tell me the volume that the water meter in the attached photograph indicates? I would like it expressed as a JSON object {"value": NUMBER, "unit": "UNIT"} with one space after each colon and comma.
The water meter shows {"value": 9.3194, "unit": "m³"}
